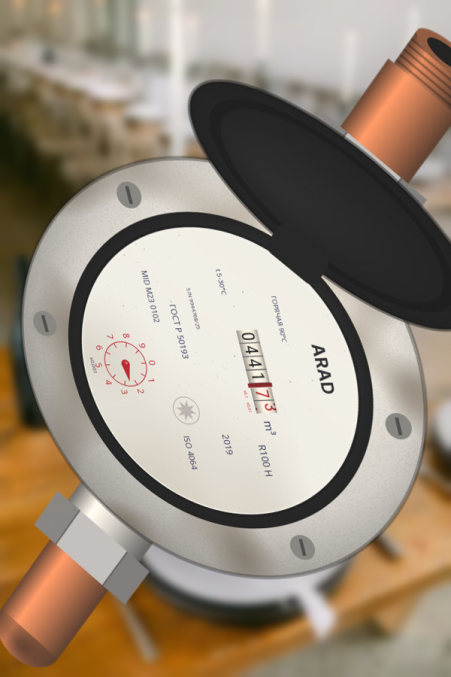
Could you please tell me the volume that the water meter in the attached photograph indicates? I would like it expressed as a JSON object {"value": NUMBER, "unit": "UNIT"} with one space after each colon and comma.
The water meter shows {"value": 441.732, "unit": "m³"}
